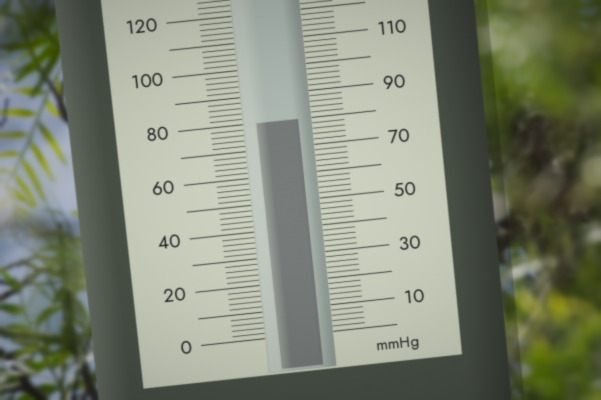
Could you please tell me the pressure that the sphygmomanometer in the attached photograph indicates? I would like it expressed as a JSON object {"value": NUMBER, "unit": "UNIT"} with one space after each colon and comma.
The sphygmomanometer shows {"value": 80, "unit": "mmHg"}
